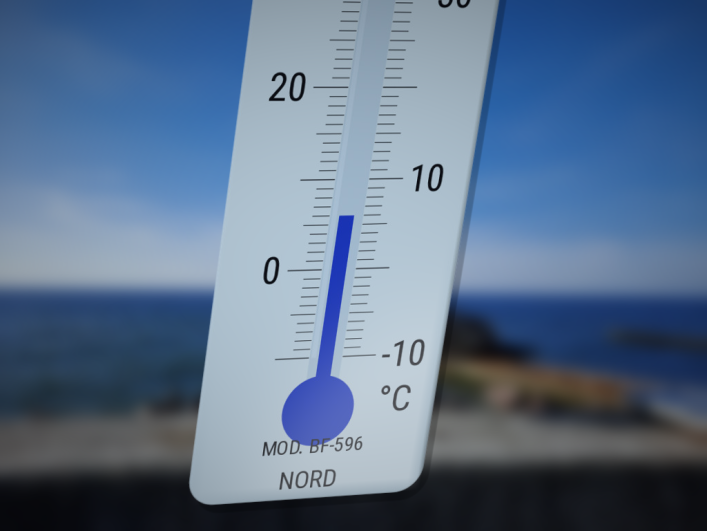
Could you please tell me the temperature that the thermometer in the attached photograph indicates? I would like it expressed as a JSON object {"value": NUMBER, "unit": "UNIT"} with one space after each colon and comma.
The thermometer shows {"value": 6, "unit": "°C"}
